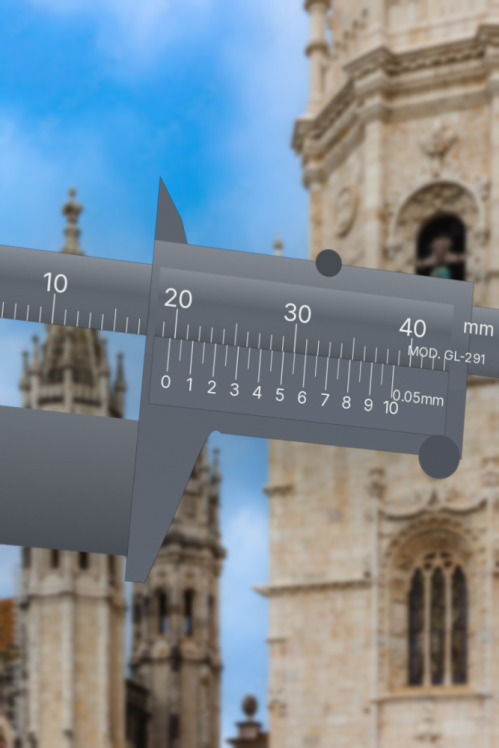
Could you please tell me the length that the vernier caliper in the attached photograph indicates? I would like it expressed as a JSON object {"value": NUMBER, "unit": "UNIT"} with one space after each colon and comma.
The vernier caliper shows {"value": 19.6, "unit": "mm"}
